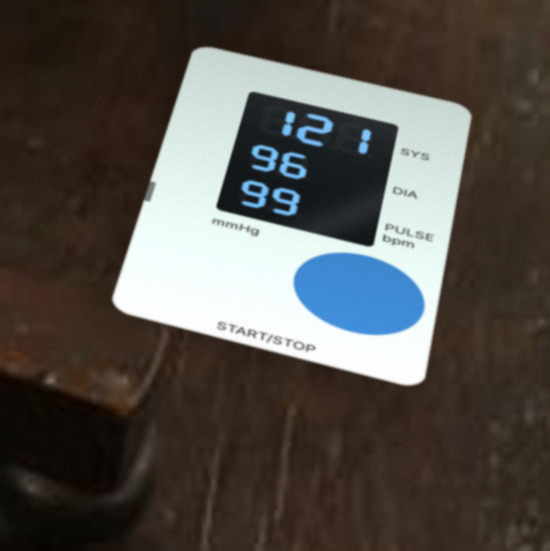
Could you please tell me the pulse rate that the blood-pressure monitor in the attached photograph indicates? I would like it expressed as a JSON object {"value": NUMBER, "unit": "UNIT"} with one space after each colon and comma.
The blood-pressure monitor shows {"value": 99, "unit": "bpm"}
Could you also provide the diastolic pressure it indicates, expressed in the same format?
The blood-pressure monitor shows {"value": 96, "unit": "mmHg"}
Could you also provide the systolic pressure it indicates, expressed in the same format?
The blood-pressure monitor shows {"value": 121, "unit": "mmHg"}
